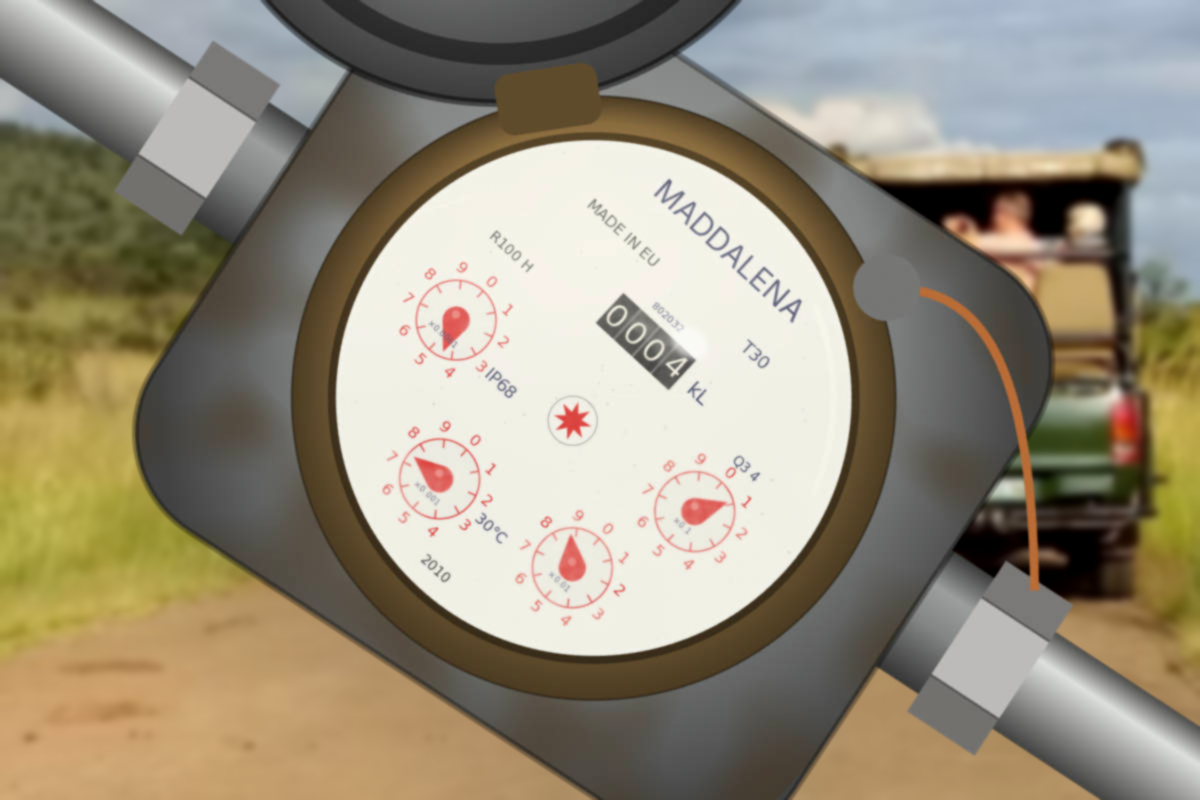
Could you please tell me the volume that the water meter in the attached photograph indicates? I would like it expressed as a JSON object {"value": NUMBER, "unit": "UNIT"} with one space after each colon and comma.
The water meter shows {"value": 4.0874, "unit": "kL"}
